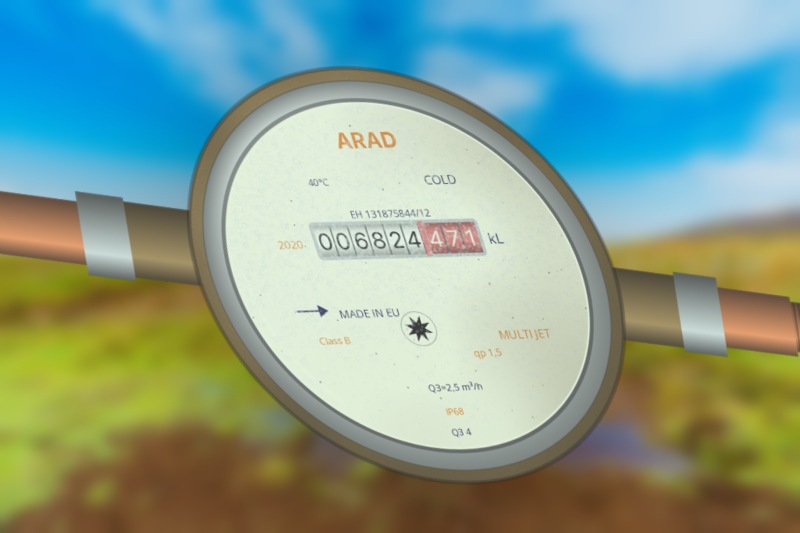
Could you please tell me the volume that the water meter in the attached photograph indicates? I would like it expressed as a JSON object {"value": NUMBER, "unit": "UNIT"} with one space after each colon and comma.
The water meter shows {"value": 6824.471, "unit": "kL"}
